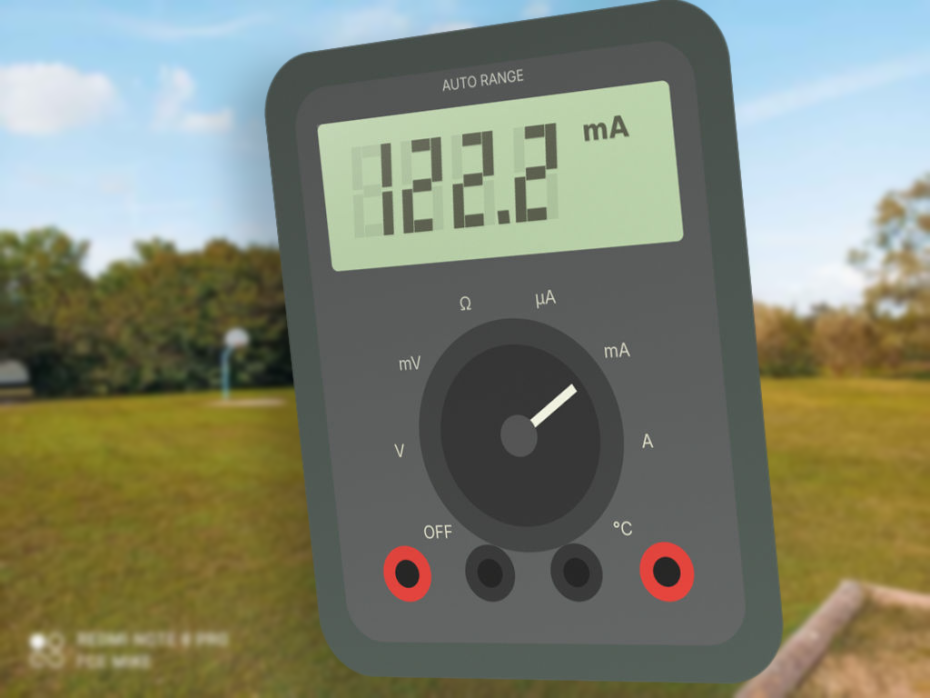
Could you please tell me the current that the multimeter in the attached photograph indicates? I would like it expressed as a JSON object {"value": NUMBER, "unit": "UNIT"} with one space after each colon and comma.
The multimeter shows {"value": 122.2, "unit": "mA"}
